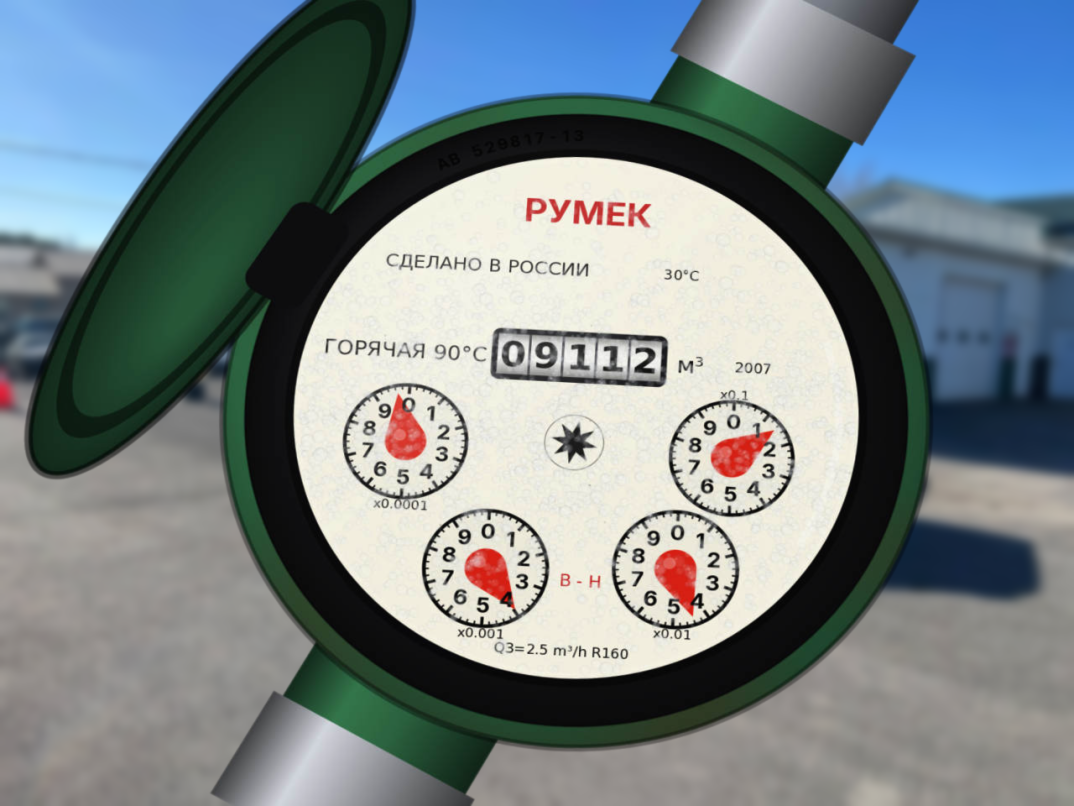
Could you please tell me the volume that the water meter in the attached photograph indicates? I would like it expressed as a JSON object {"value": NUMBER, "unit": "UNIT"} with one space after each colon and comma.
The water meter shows {"value": 9112.1439, "unit": "m³"}
